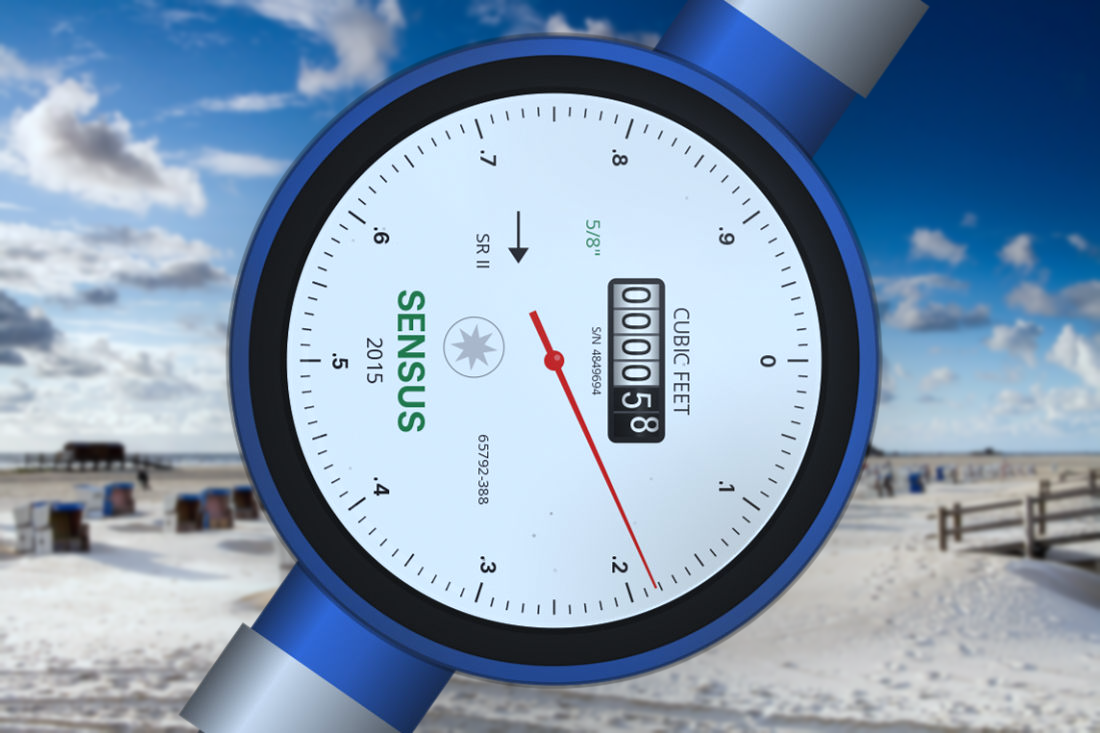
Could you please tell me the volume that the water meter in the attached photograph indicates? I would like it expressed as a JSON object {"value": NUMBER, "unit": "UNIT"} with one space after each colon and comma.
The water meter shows {"value": 58.18, "unit": "ft³"}
